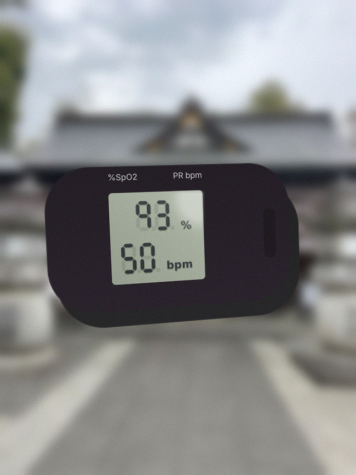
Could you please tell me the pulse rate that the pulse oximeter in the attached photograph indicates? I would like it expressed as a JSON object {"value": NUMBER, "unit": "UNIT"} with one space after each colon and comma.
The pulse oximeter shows {"value": 50, "unit": "bpm"}
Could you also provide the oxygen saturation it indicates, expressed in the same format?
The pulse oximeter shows {"value": 93, "unit": "%"}
